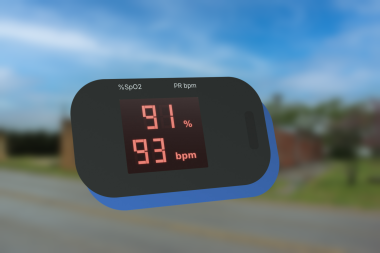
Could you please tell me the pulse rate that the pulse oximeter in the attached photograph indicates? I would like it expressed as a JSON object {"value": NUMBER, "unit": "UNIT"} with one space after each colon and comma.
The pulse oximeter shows {"value": 93, "unit": "bpm"}
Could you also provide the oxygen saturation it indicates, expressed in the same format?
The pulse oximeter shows {"value": 91, "unit": "%"}
